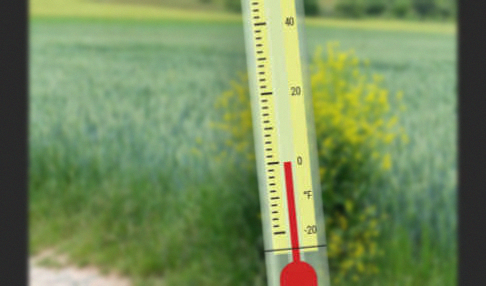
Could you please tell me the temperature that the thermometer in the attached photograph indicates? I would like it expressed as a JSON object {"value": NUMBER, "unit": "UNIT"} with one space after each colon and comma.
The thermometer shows {"value": 0, "unit": "°F"}
